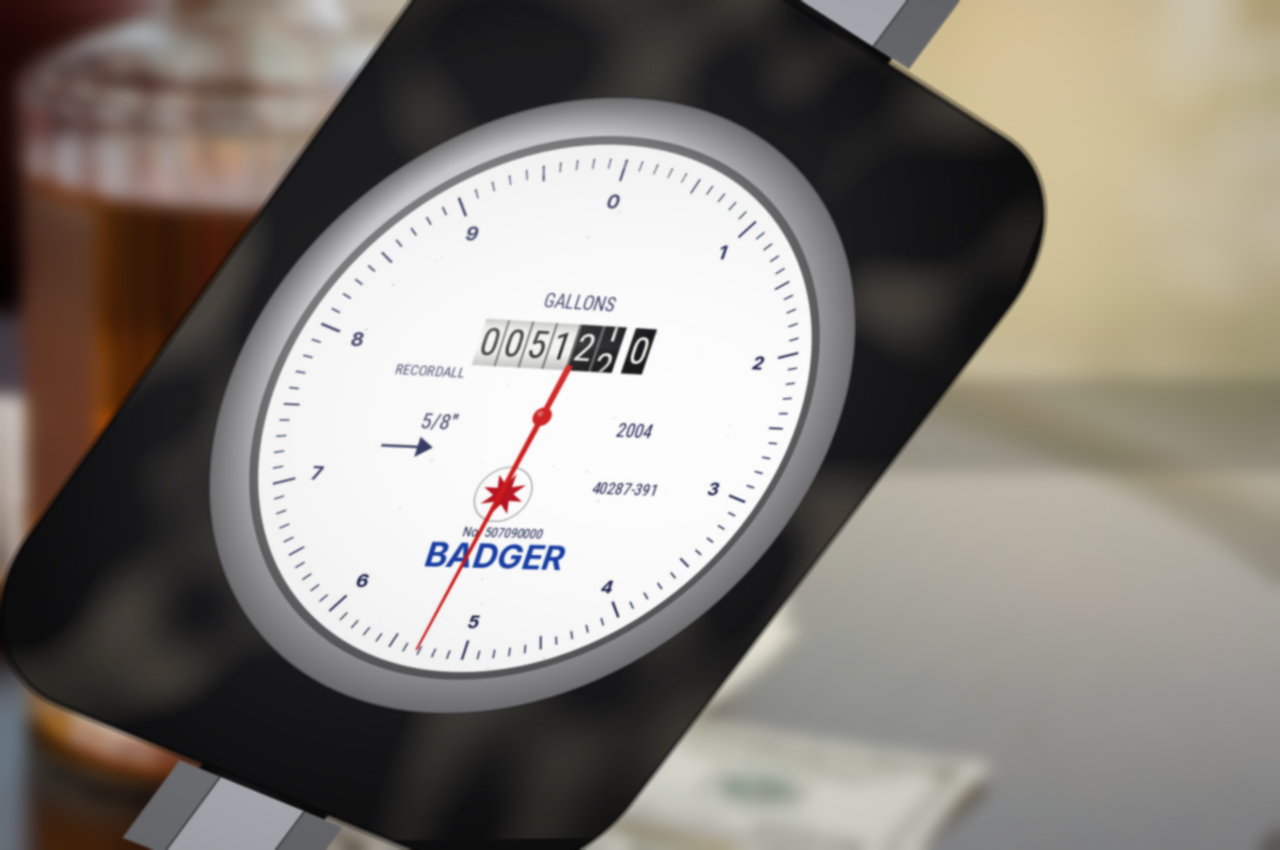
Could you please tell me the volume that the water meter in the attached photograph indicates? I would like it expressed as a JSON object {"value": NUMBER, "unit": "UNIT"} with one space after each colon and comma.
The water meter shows {"value": 51215.3, "unit": "gal"}
